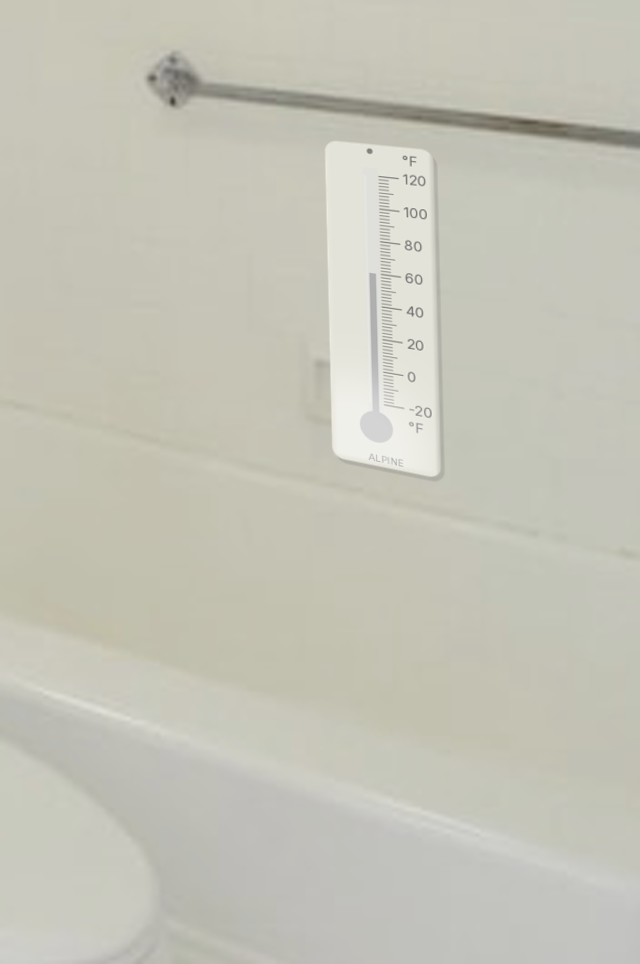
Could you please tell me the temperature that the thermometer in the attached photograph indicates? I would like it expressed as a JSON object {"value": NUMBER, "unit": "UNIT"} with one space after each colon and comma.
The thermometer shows {"value": 60, "unit": "°F"}
